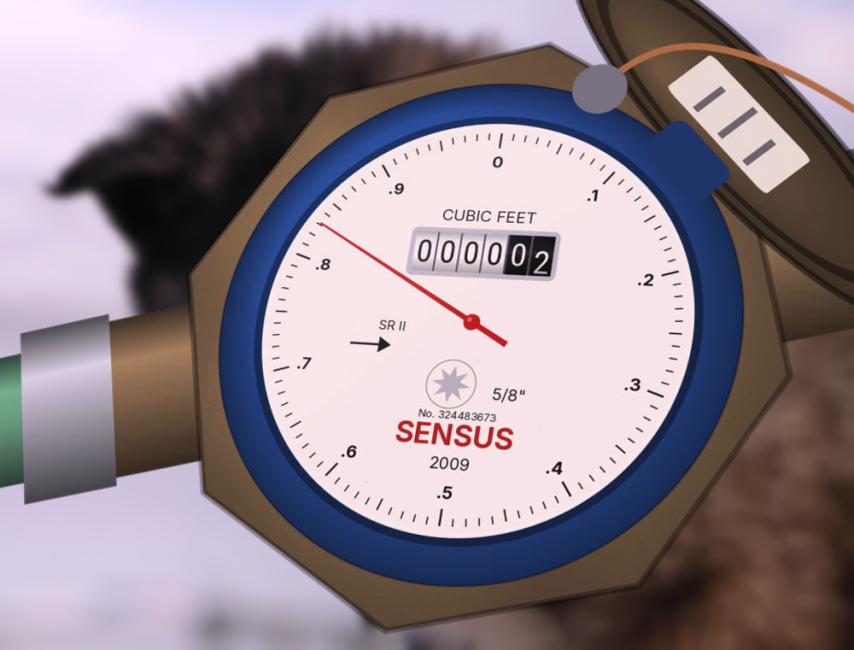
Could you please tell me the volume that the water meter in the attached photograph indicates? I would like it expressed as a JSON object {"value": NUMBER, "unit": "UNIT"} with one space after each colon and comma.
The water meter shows {"value": 1.83, "unit": "ft³"}
